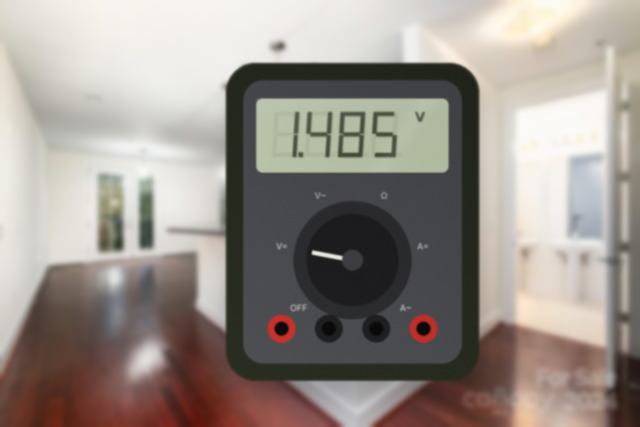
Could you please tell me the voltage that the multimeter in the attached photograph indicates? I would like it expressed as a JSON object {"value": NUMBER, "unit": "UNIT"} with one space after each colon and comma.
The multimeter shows {"value": 1.485, "unit": "V"}
